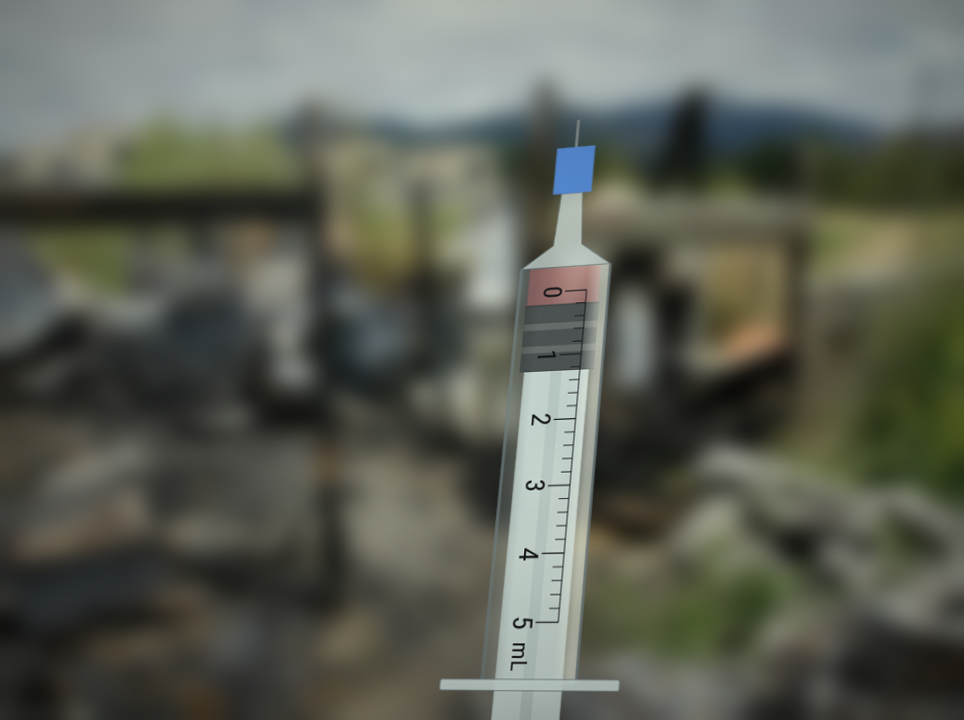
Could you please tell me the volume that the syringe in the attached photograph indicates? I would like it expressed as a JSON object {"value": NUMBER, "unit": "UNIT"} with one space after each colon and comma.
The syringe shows {"value": 0.2, "unit": "mL"}
